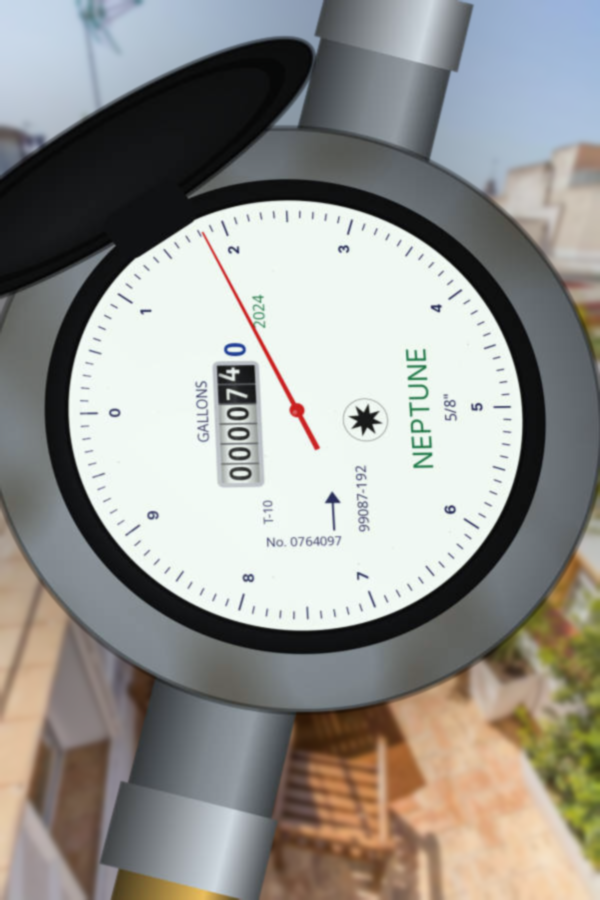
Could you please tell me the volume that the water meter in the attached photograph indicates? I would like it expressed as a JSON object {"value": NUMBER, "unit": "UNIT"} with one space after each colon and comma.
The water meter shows {"value": 741.8, "unit": "gal"}
